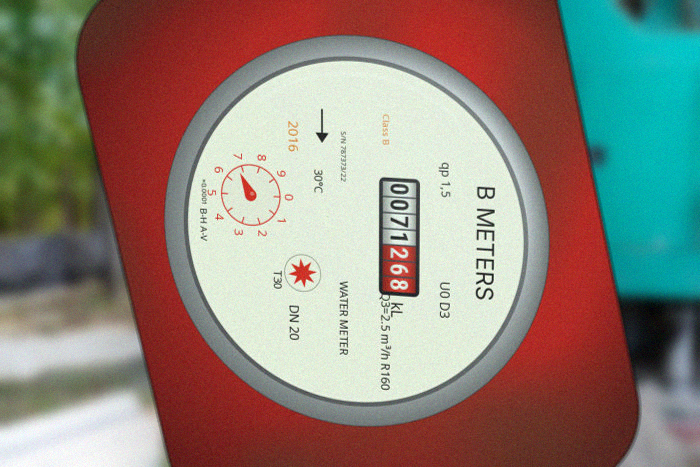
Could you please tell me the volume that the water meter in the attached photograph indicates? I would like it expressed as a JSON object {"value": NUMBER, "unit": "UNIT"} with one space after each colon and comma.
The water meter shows {"value": 71.2686, "unit": "kL"}
